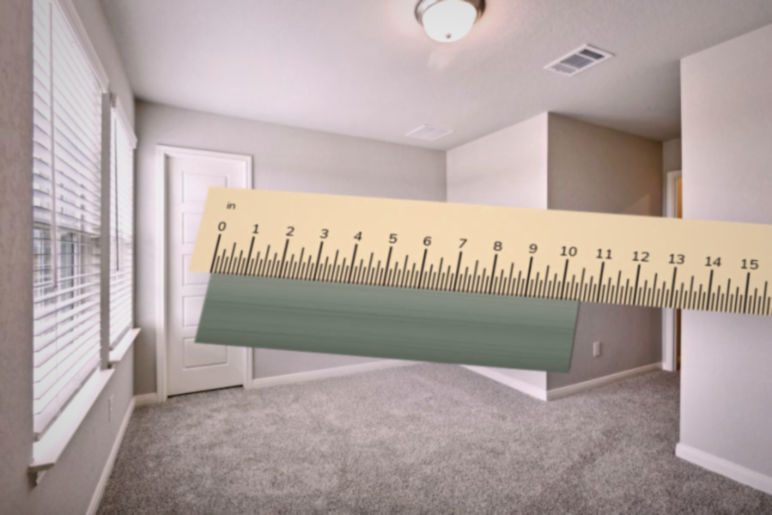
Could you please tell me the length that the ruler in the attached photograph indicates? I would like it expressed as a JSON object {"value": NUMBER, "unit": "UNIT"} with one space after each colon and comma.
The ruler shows {"value": 10.5, "unit": "in"}
